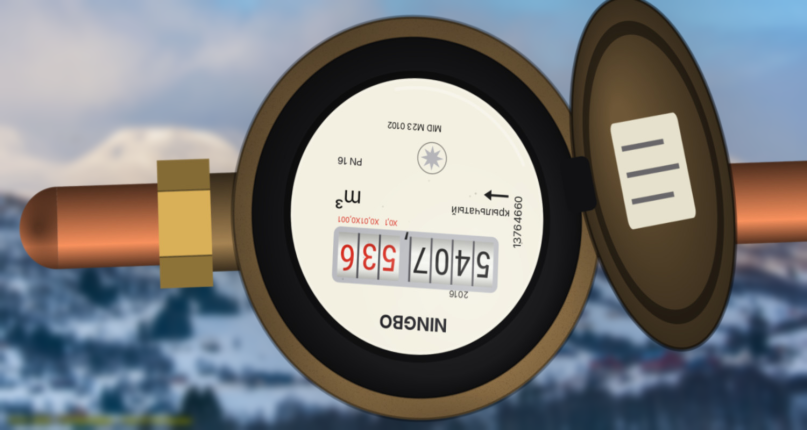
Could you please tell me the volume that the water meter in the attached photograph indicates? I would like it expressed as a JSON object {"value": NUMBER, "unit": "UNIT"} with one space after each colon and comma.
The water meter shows {"value": 5407.536, "unit": "m³"}
